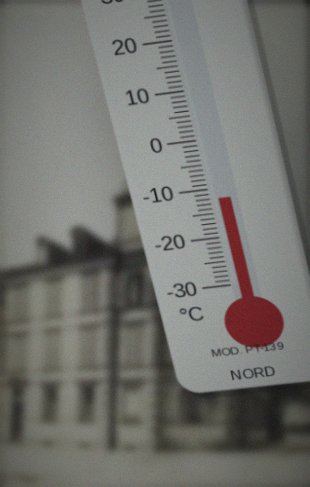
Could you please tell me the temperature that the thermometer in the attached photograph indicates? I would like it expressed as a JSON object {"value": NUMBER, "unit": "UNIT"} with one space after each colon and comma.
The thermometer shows {"value": -12, "unit": "°C"}
